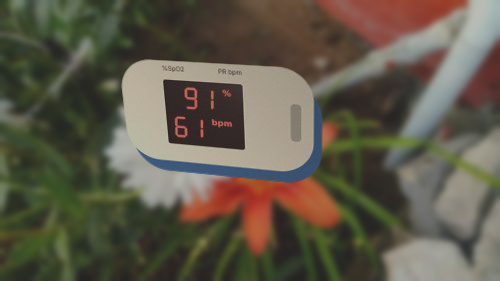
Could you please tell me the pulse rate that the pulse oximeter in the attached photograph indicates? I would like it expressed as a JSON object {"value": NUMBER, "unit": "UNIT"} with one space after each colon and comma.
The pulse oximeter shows {"value": 61, "unit": "bpm"}
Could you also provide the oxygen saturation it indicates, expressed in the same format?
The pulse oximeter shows {"value": 91, "unit": "%"}
